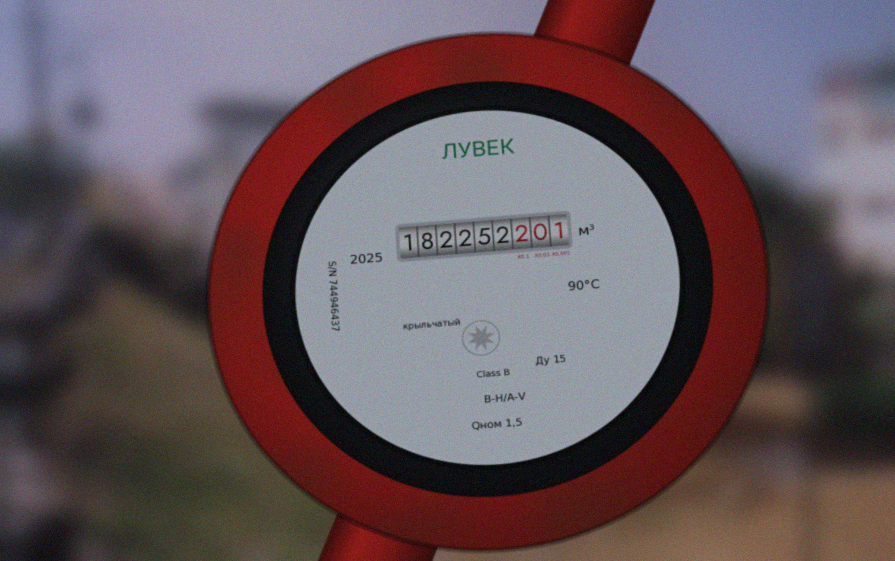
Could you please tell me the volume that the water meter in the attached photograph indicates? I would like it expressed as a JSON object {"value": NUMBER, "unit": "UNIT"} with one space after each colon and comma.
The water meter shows {"value": 182252.201, "unit": "m³"}
